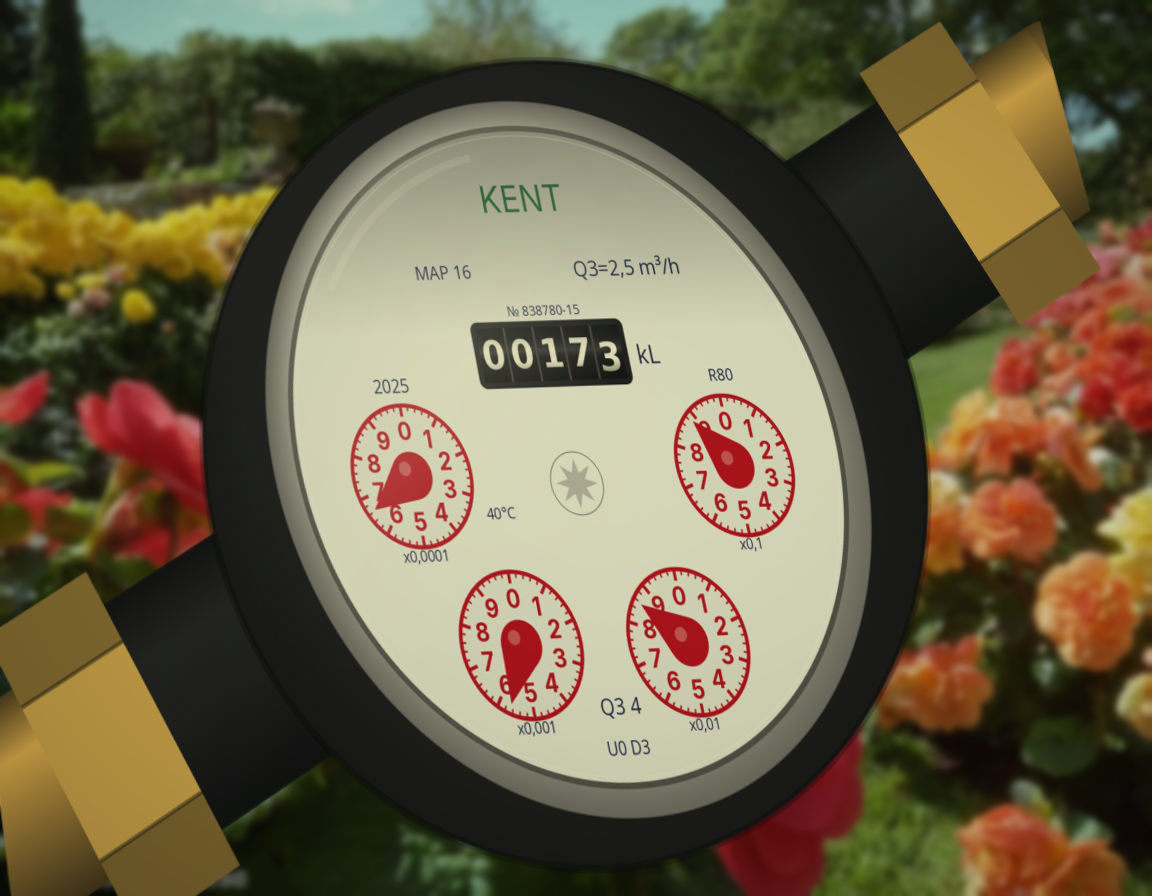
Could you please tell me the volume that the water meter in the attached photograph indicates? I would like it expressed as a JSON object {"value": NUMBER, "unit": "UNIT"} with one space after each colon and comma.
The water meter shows {"value": 172.8856, "unit": "kL"}
